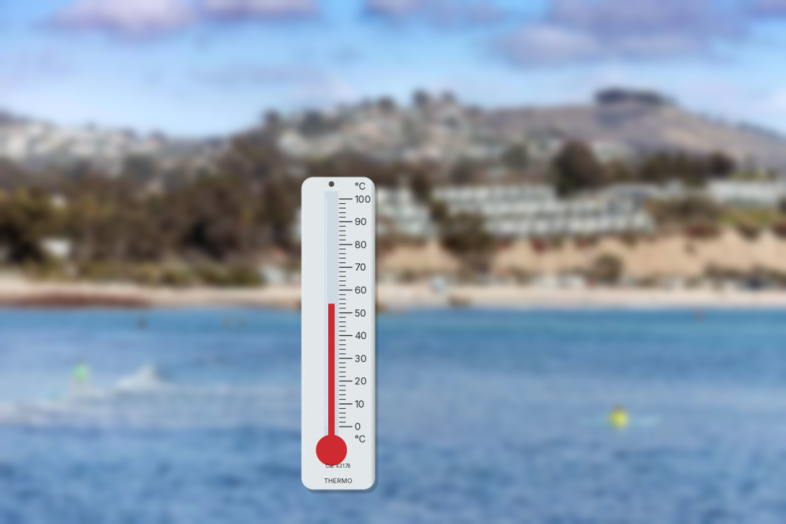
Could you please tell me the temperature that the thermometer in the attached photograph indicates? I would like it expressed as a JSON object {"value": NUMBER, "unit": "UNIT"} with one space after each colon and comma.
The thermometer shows {"value": 54, "unit": "°C"}
